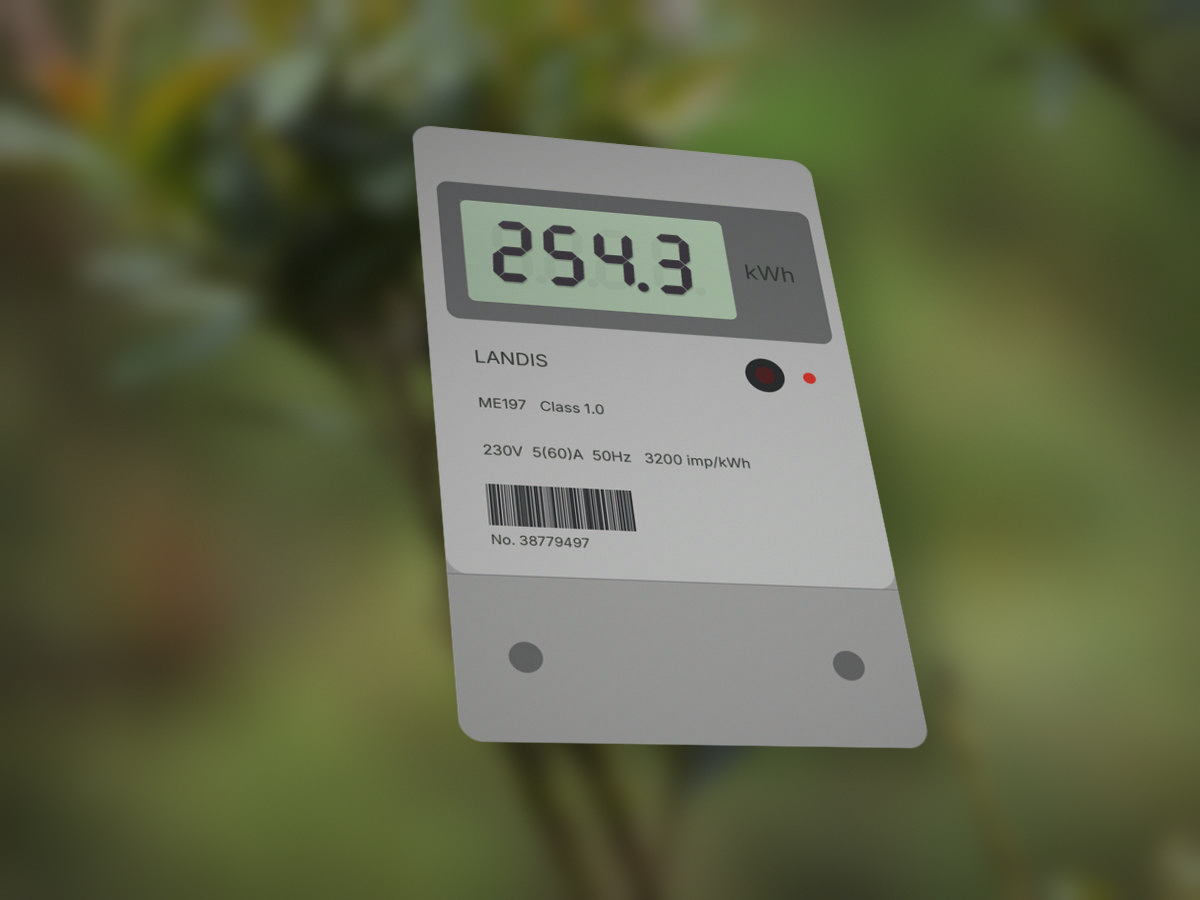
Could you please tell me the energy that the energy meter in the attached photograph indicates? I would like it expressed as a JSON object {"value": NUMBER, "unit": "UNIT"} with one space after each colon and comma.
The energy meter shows {"value": 254.3, "unit": "kWh"}
